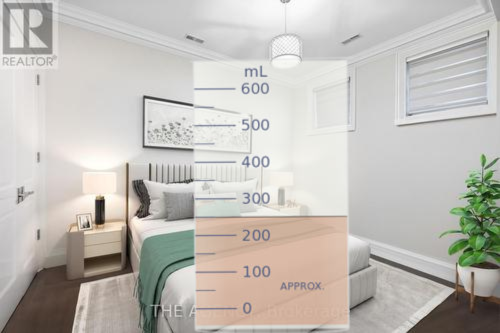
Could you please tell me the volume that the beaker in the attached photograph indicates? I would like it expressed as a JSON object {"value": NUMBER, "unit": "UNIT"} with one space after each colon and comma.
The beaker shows {"value": 250, "unit": "mL"}
